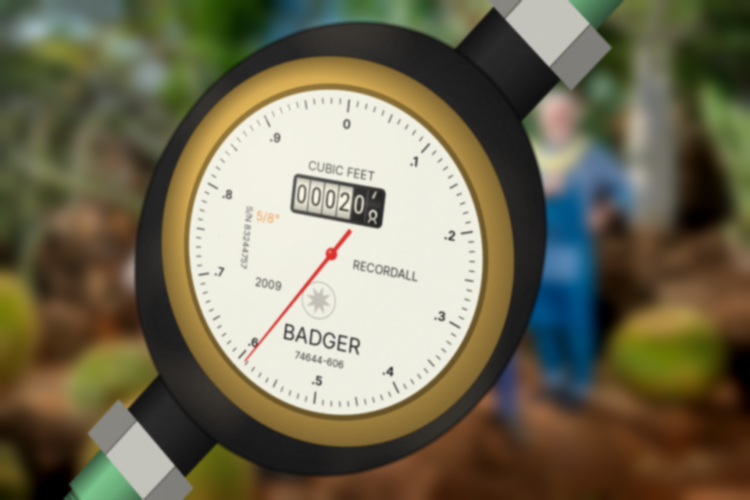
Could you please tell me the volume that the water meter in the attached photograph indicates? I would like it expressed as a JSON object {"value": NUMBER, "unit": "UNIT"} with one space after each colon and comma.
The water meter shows {"value": 207.59, "unit": "ft³"}
